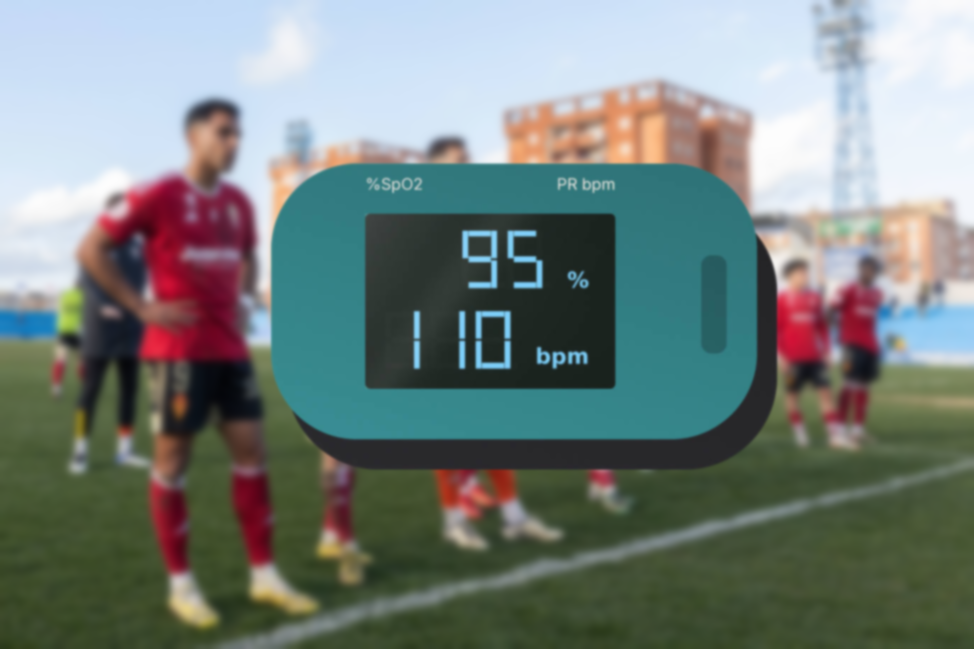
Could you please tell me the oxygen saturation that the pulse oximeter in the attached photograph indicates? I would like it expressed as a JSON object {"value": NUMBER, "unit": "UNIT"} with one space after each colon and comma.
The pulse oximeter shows {"value": 95, "unit": "%"}
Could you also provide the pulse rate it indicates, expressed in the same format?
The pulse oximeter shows {"value": 110, "unit": "bpm"}
